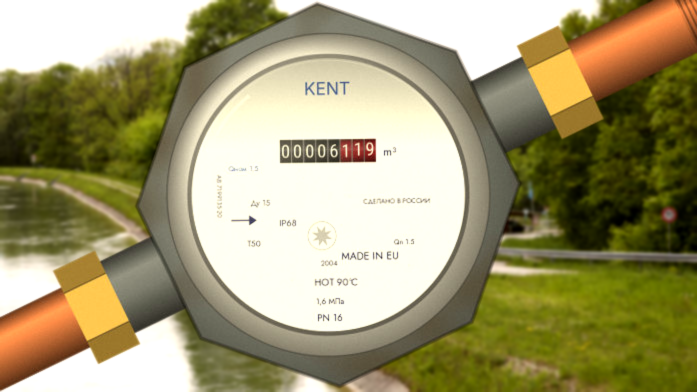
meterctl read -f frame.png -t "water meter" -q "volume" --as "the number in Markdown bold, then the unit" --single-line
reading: **6.119** m³
